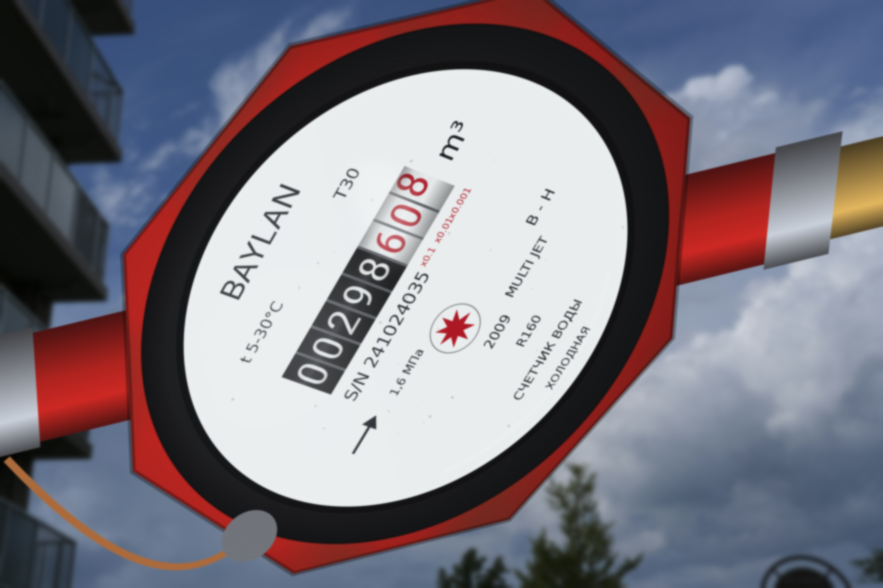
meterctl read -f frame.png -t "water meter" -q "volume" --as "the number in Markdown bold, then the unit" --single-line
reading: **298.608** m³
